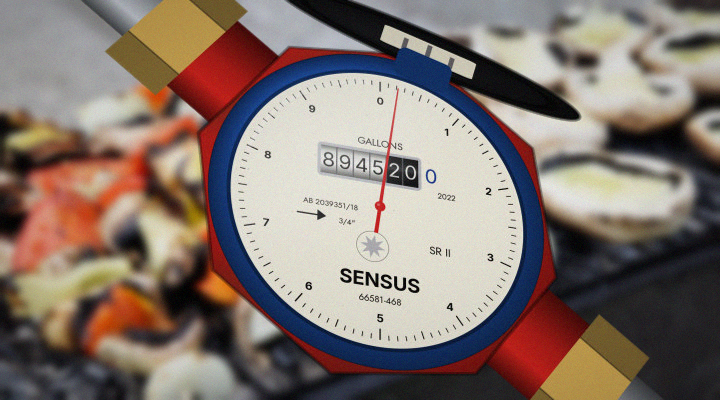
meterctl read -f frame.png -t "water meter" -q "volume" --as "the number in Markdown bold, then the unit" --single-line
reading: **8945200.2** gal
